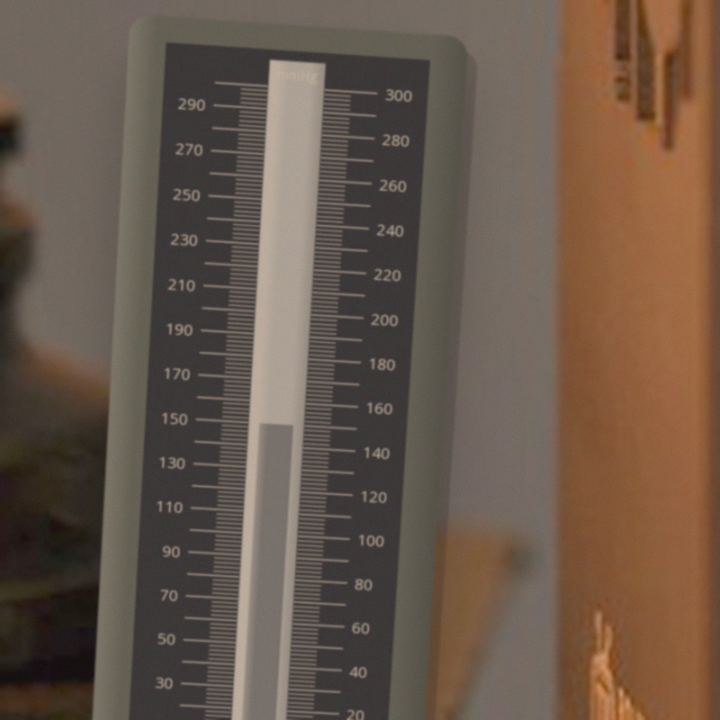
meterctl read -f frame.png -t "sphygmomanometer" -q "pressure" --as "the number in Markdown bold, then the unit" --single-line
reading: **150** mmHg
